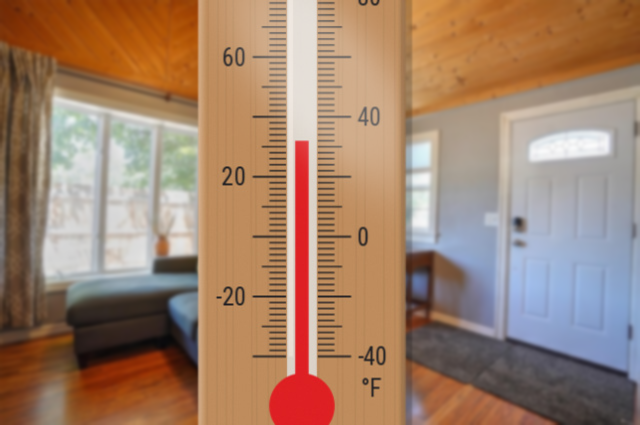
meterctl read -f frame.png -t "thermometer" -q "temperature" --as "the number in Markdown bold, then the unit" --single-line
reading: **32** °F
